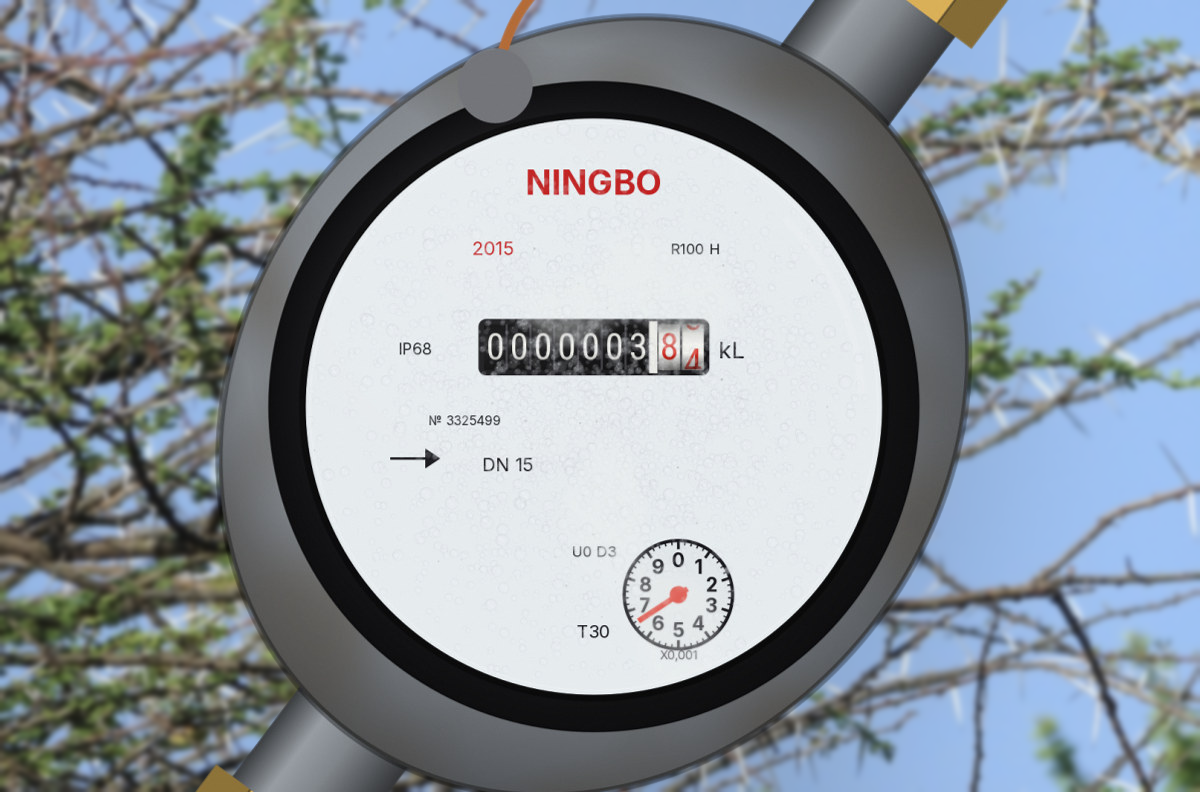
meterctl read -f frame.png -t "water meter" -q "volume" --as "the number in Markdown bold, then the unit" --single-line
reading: **3.836** kL
